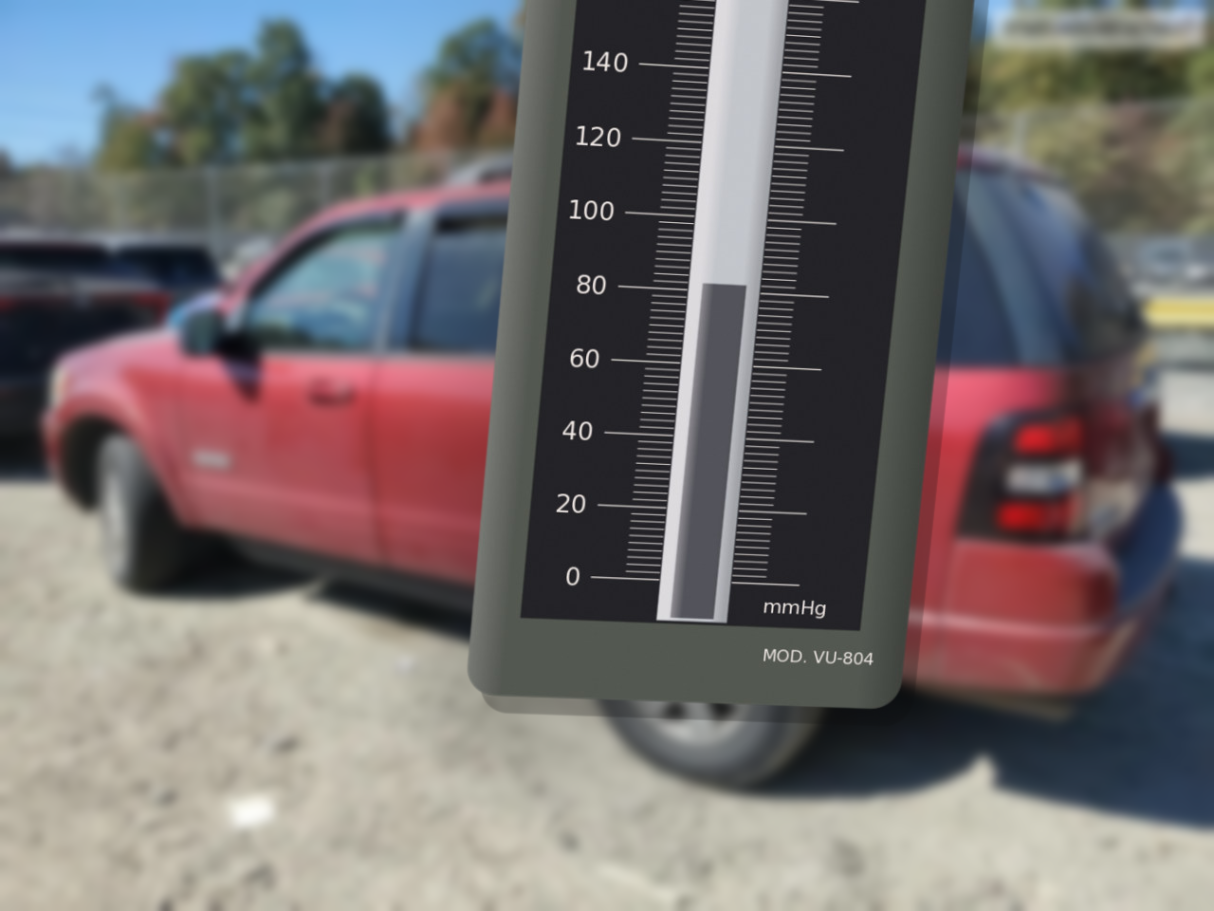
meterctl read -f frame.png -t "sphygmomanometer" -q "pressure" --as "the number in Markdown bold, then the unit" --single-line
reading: **82** mmHg
